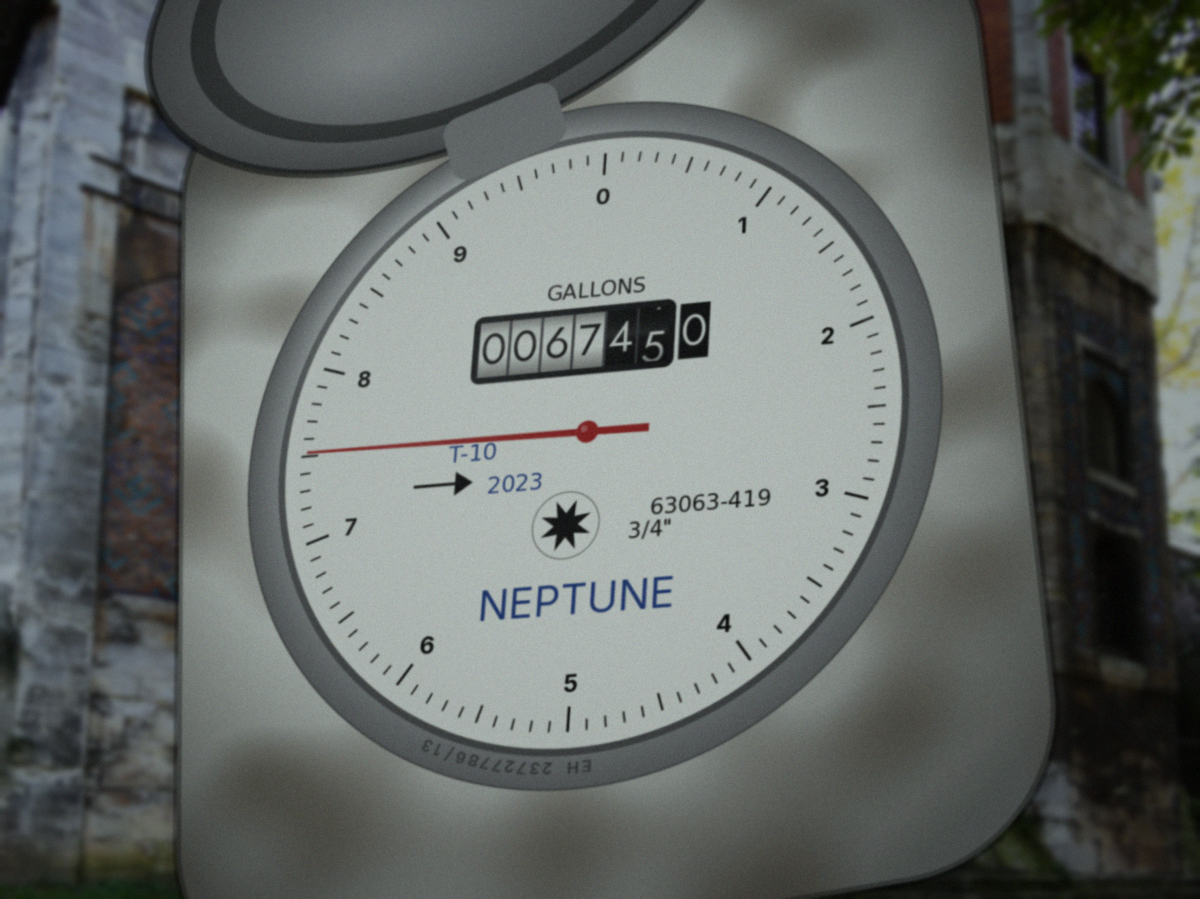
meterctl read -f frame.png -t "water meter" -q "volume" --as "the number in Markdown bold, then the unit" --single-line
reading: **67447.5** gal
